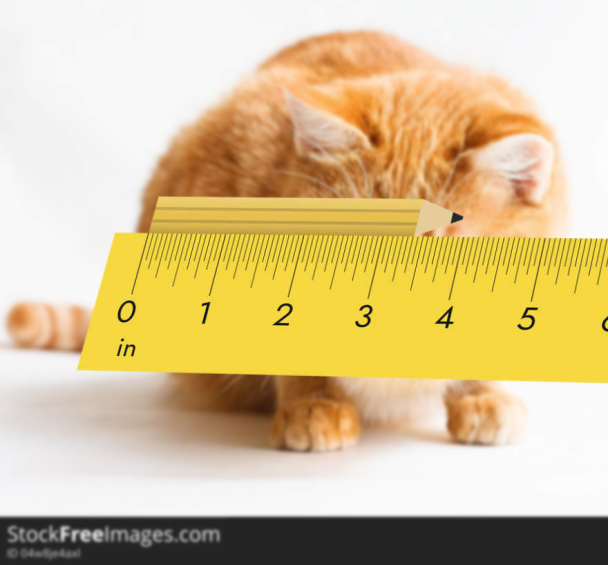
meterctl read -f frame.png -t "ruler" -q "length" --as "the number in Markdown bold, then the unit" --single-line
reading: **3.9375** in
